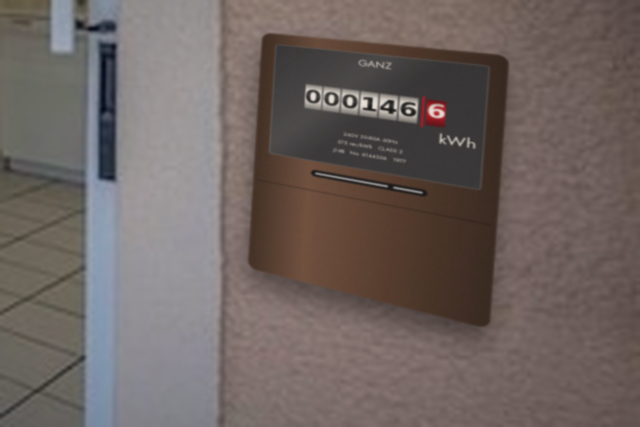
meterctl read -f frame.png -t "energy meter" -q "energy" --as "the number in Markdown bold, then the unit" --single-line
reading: **146.6** kWh
